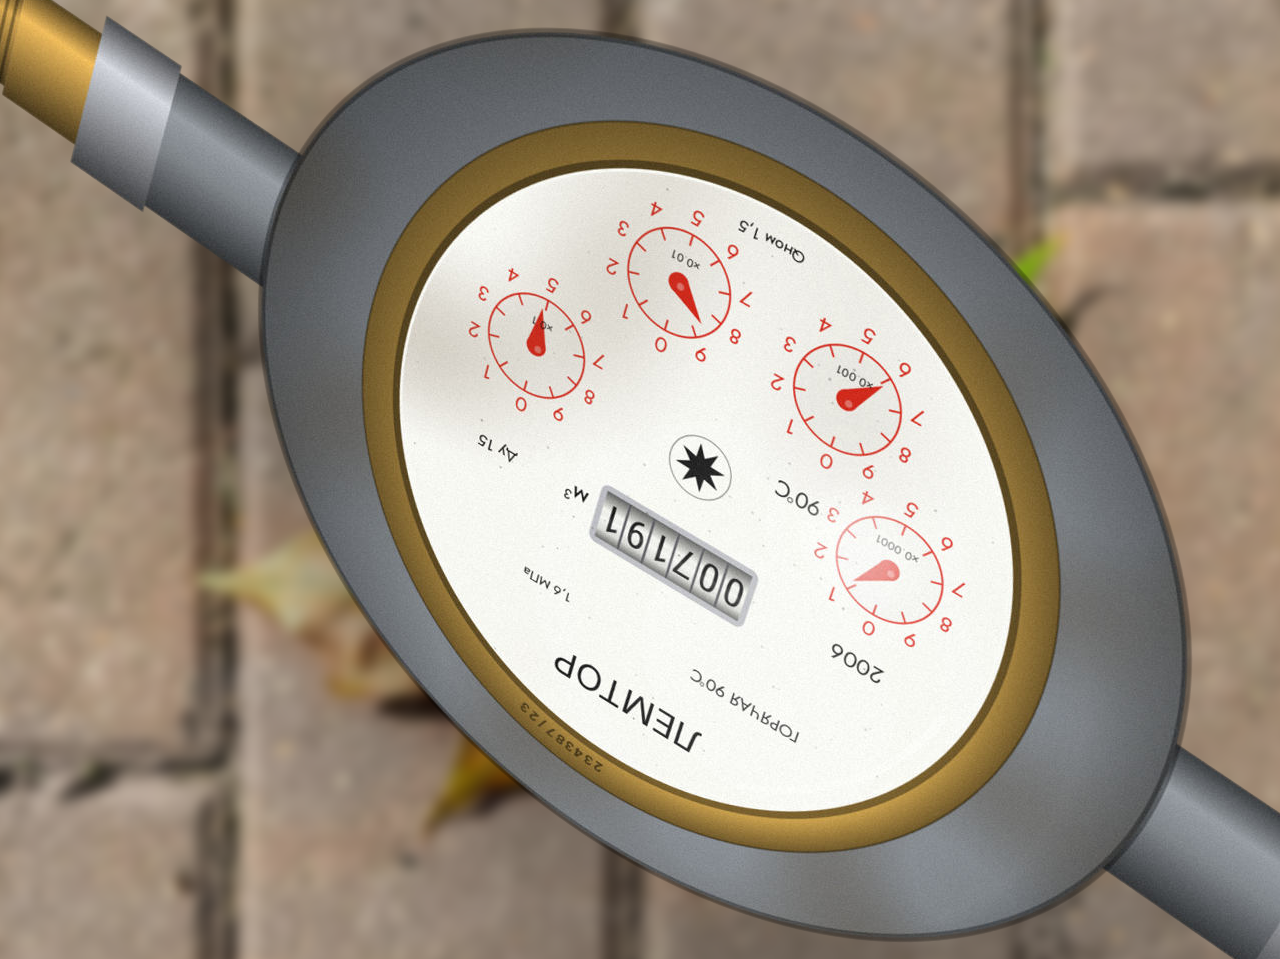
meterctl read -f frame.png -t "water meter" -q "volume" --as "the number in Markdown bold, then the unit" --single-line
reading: **7191.4861** m³
